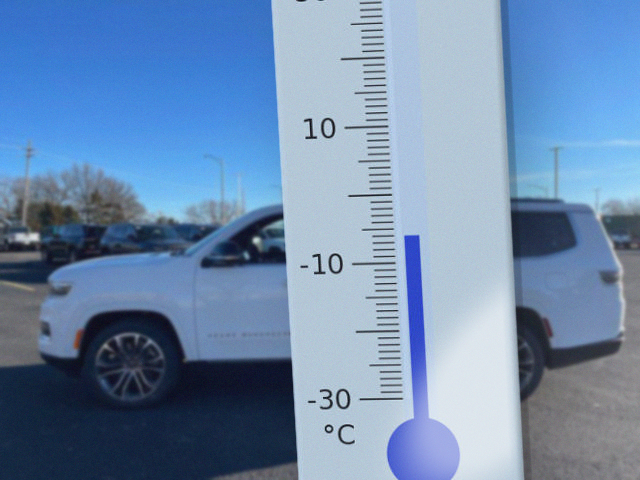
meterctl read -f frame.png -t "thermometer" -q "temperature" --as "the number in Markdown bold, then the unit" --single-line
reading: **-6** °C
